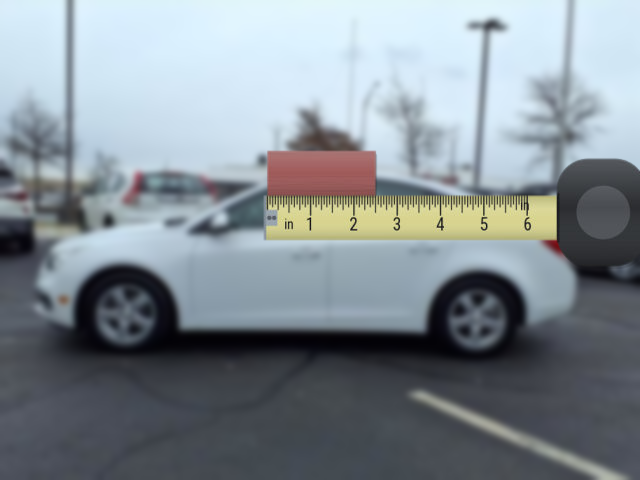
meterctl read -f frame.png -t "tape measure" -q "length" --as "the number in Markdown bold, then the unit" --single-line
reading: **2.5** in
